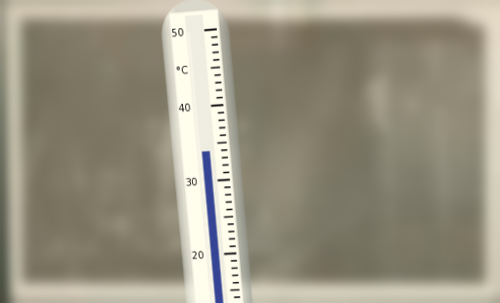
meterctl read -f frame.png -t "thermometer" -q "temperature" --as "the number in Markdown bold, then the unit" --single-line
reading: **34** °C
